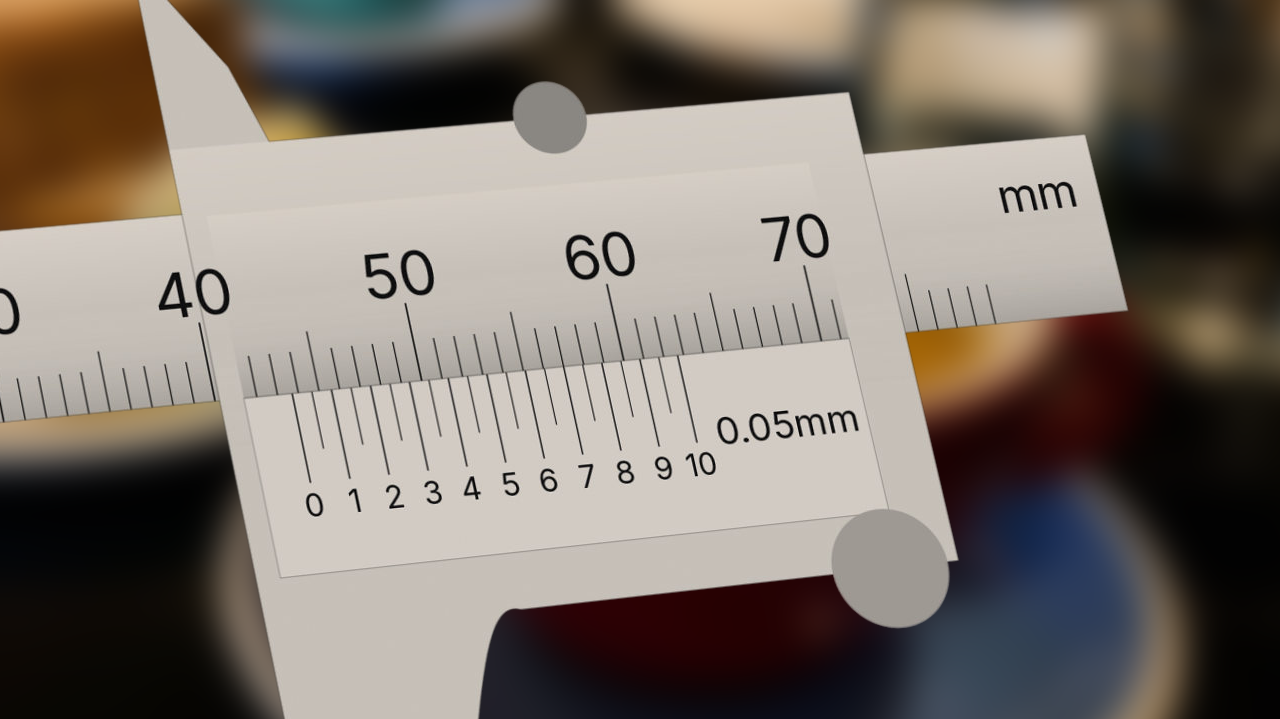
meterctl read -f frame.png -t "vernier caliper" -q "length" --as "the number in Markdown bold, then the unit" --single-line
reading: **43.7** mm
